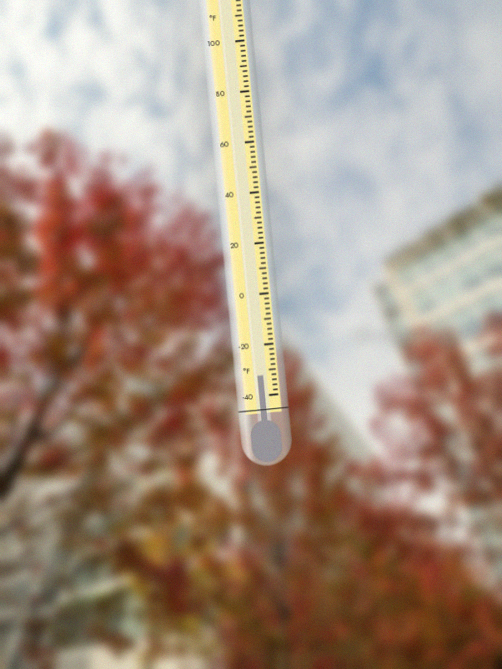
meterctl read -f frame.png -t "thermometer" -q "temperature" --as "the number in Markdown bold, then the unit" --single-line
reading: **-32** °F
